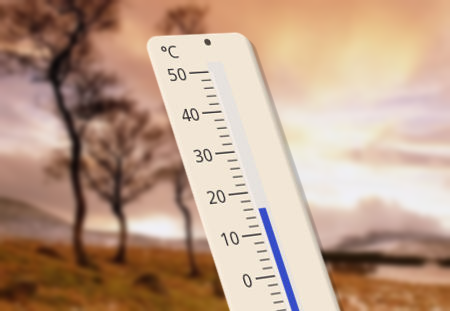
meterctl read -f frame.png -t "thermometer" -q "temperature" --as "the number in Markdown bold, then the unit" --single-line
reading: **16** °C
